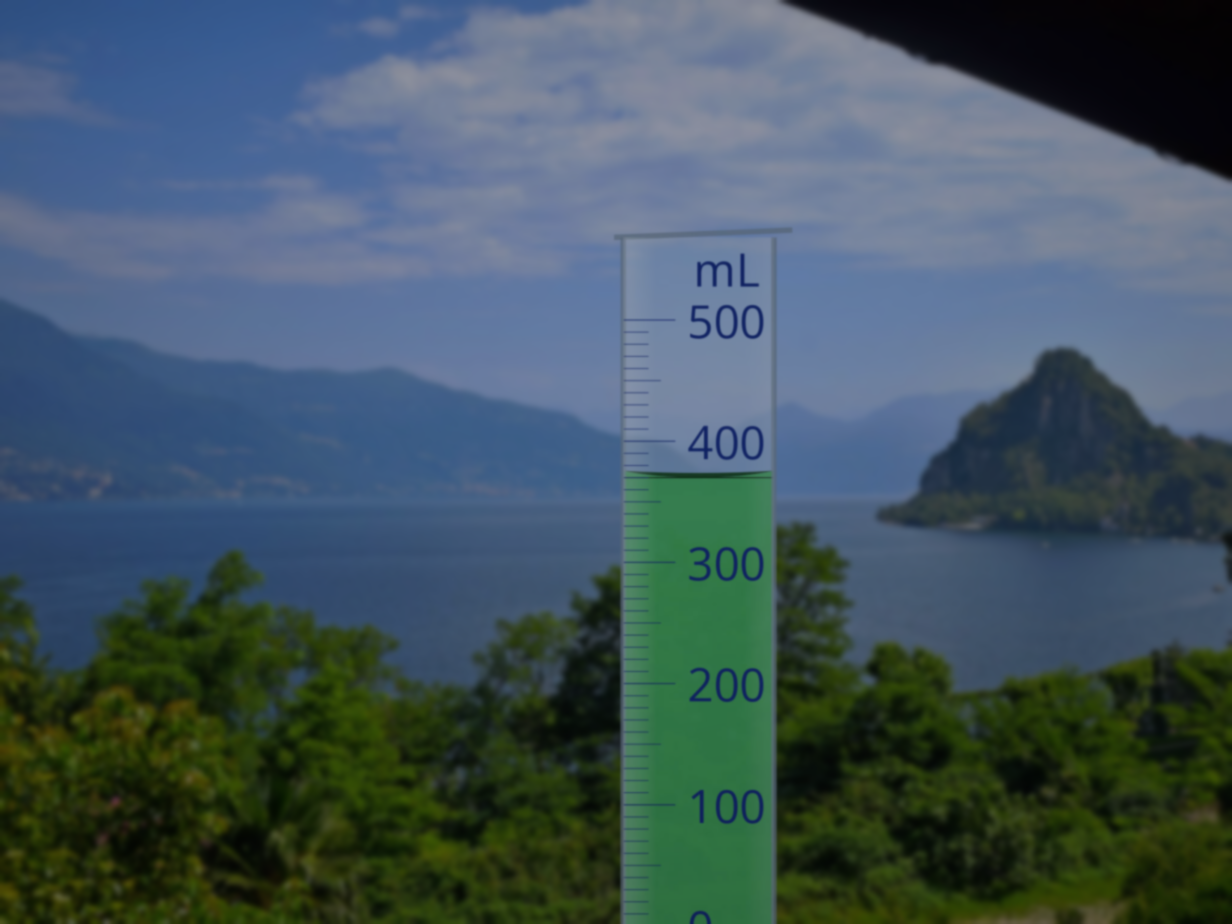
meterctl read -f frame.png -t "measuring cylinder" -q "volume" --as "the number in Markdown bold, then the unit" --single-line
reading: **370** mL
